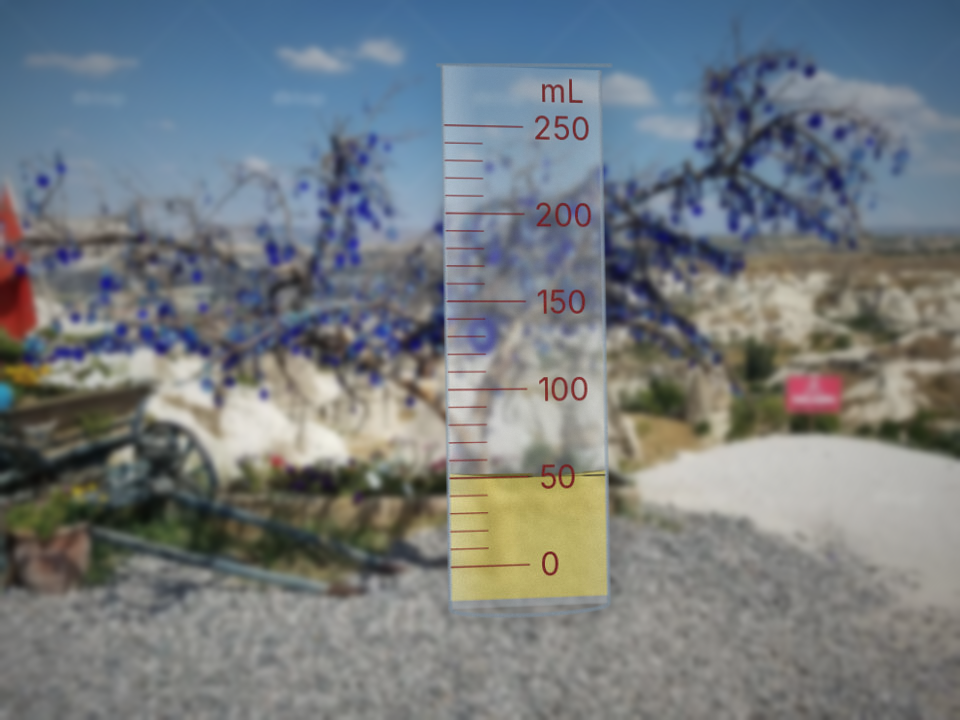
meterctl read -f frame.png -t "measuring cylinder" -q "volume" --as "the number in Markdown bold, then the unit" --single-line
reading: **50** mL
